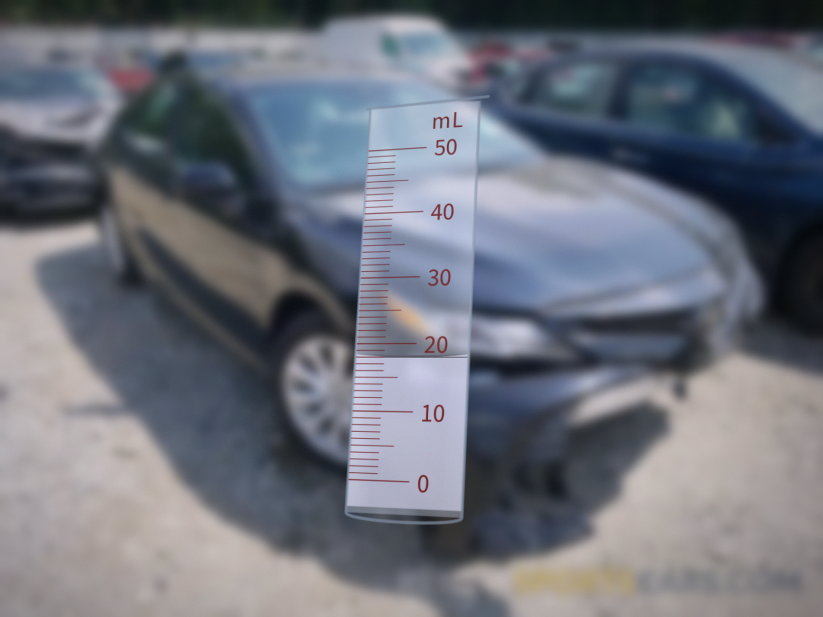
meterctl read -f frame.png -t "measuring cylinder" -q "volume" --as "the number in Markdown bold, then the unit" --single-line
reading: **18** mL
